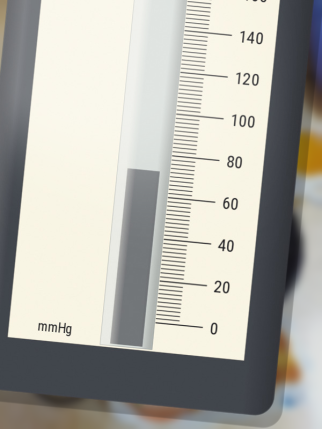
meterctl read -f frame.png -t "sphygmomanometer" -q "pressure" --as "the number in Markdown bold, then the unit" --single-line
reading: **72** mmHg
